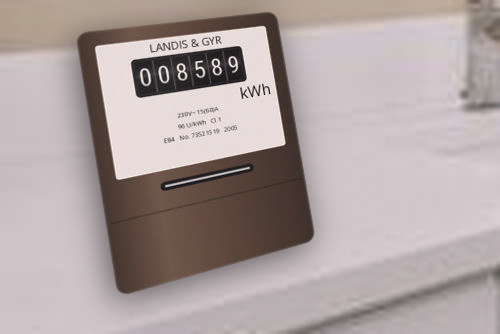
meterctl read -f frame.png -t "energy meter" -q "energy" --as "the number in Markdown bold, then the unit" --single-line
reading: **8589** kWh
